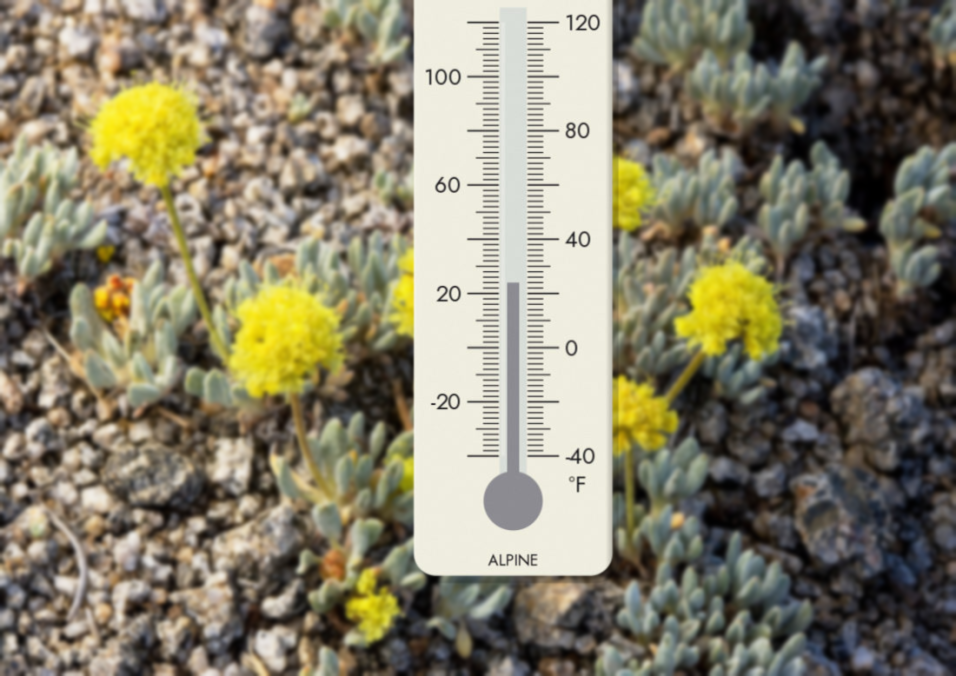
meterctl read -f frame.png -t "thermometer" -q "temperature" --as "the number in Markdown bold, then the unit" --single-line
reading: **24** °F
